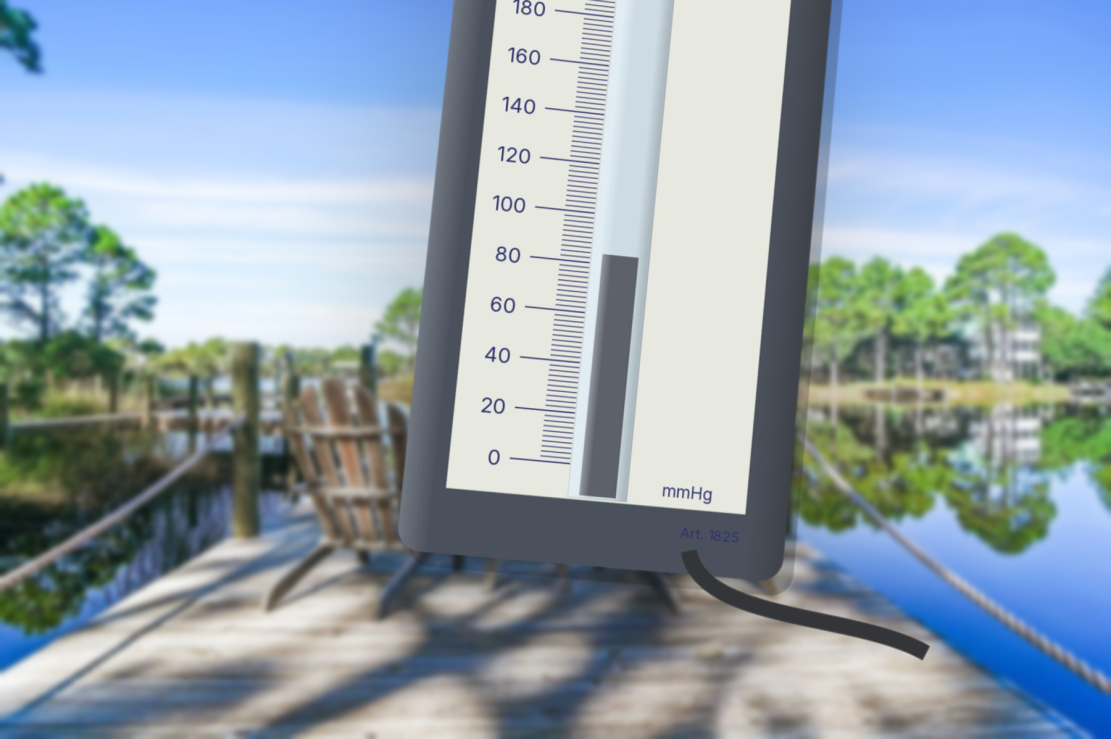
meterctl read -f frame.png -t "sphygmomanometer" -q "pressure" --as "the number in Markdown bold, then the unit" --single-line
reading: **84** mmHg
